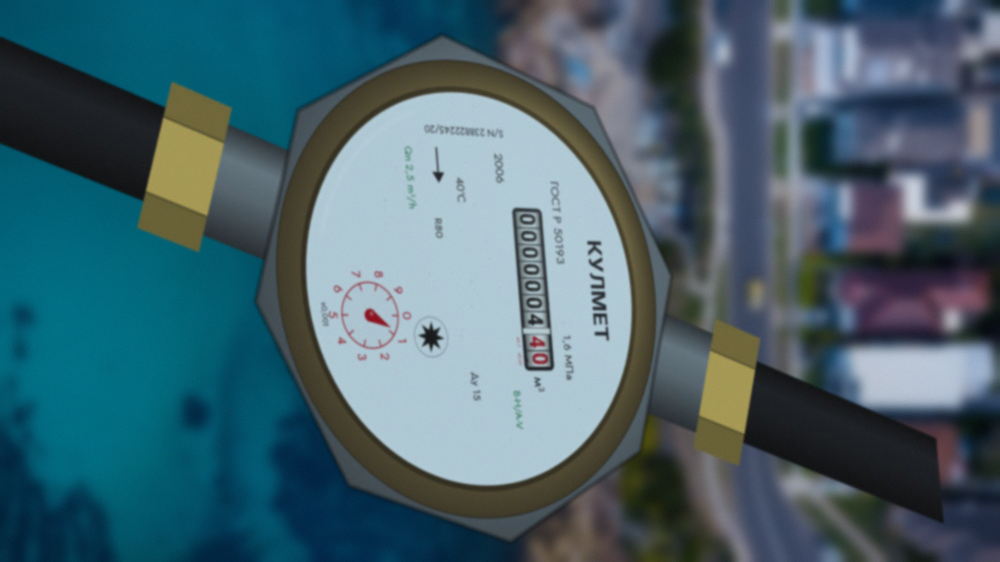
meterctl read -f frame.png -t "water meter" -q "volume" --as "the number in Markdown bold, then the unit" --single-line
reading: **4.400** m³
